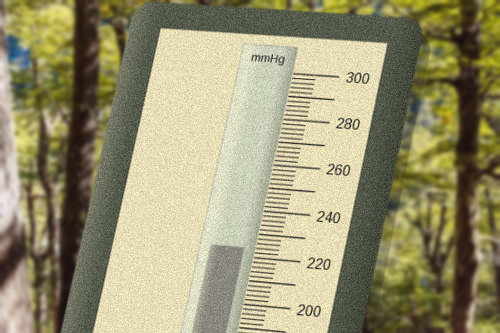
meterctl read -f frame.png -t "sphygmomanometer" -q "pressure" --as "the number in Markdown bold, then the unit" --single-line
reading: **224** mmHg
